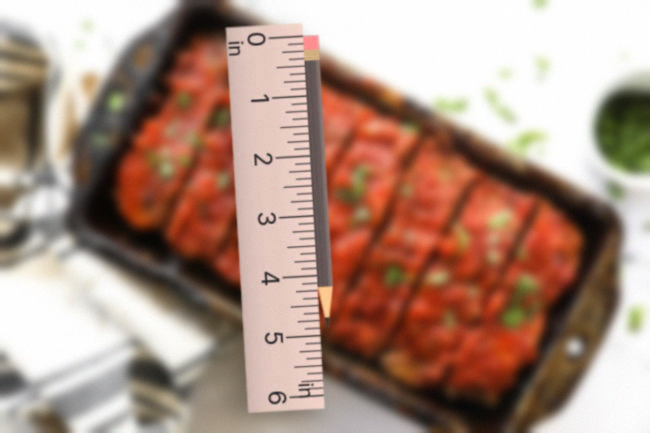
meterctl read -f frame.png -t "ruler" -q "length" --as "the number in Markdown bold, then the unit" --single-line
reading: **4.875** in
